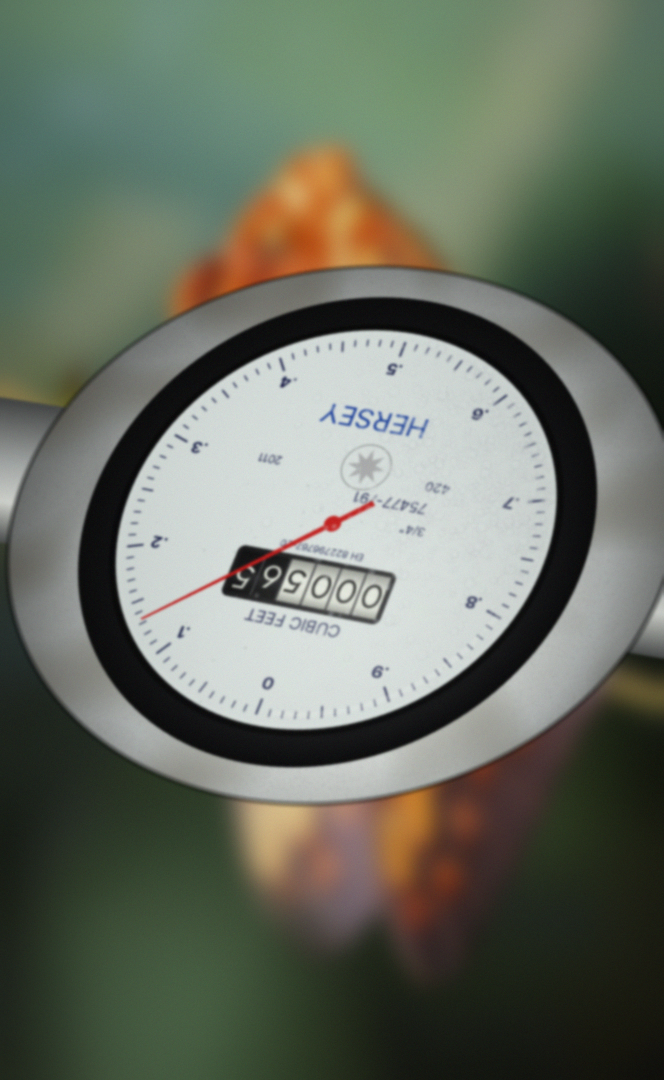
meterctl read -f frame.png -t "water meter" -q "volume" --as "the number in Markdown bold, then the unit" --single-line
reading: **565.13** ft³
